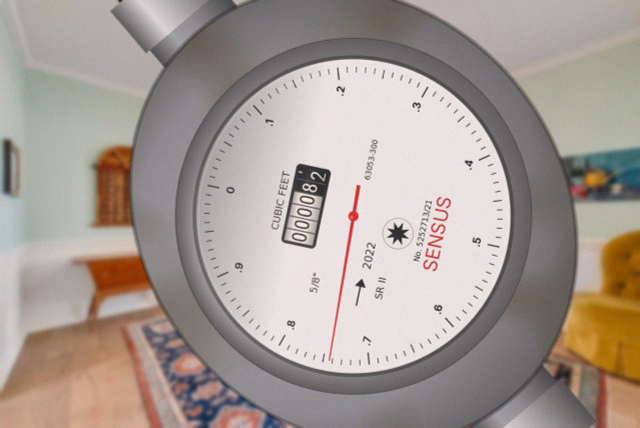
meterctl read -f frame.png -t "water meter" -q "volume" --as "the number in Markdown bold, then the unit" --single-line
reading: **81.74** ft³
